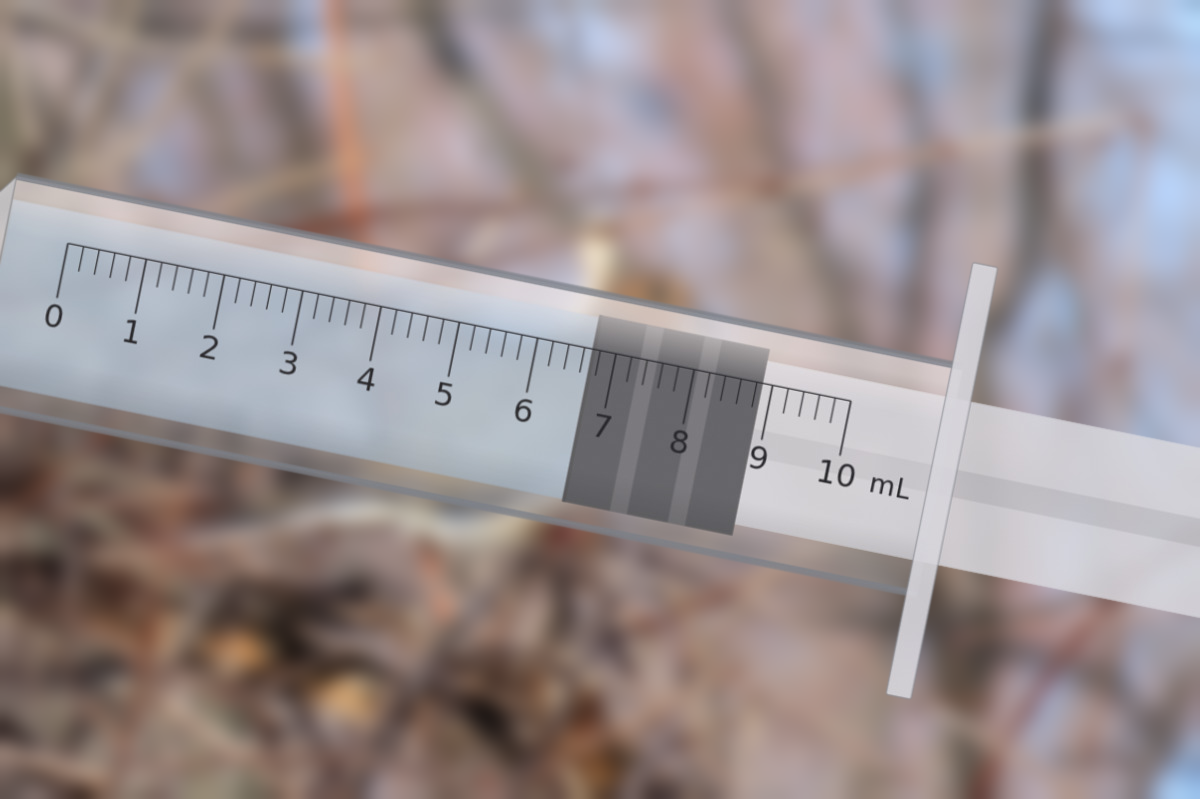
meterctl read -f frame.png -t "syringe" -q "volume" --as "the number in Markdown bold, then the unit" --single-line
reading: **6.7** mL
